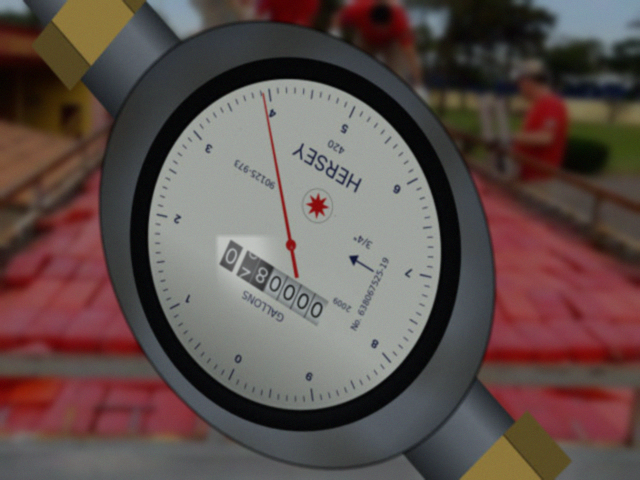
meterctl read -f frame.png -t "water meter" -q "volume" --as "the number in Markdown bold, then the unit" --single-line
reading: **823.9** gal
